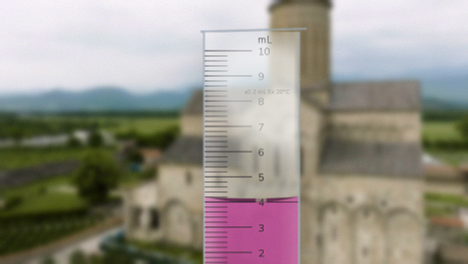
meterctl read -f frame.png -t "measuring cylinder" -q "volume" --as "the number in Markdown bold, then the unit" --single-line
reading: **4** mL
